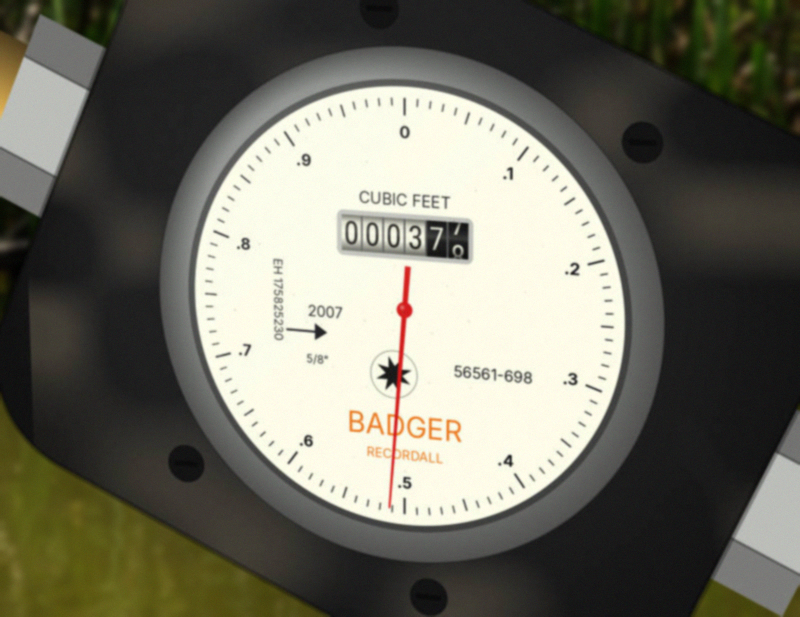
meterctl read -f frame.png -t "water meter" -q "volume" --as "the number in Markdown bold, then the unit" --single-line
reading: **377.51** ft³
